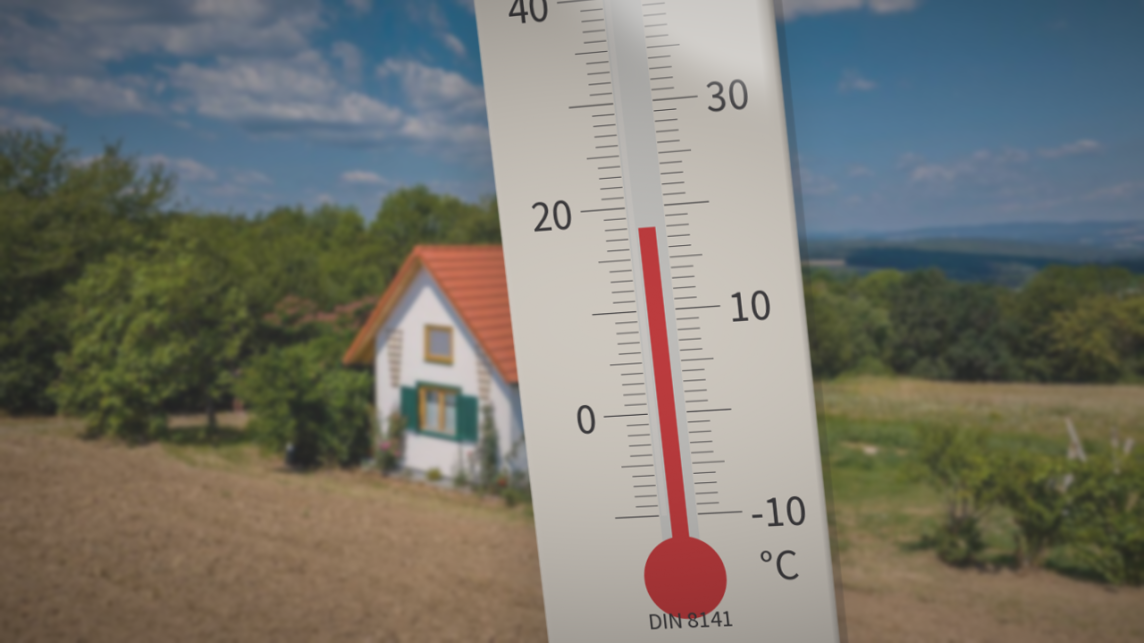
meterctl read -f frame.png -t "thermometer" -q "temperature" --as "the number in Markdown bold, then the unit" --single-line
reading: **18** °C
